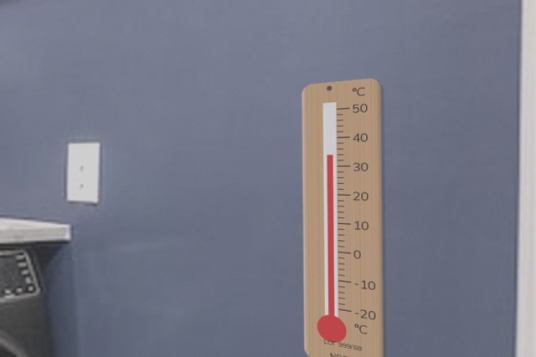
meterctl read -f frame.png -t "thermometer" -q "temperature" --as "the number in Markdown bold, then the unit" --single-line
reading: **34** °C
